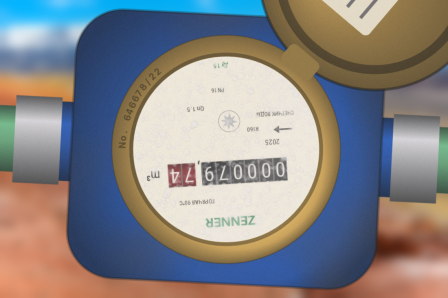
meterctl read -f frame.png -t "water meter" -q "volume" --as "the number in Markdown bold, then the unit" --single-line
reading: **79.74** m³
